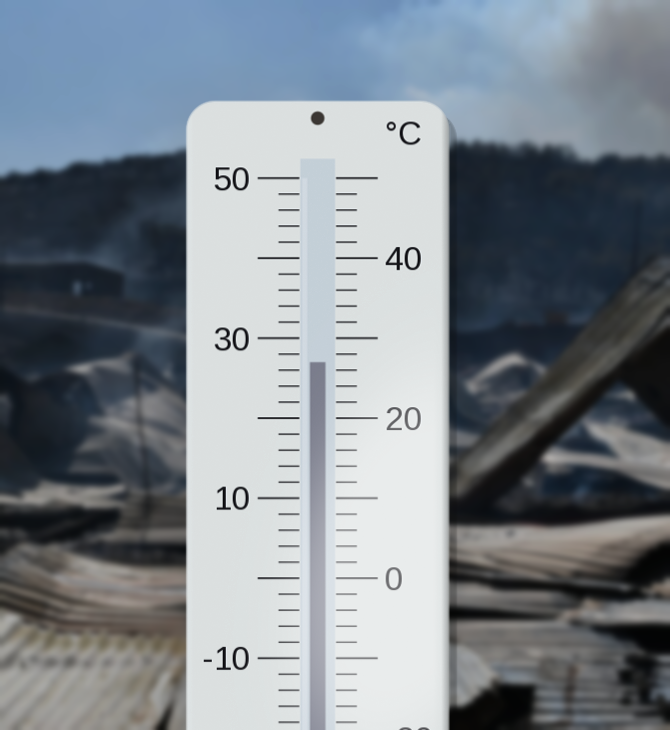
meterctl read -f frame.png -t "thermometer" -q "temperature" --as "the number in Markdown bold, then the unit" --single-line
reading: **27** °C
